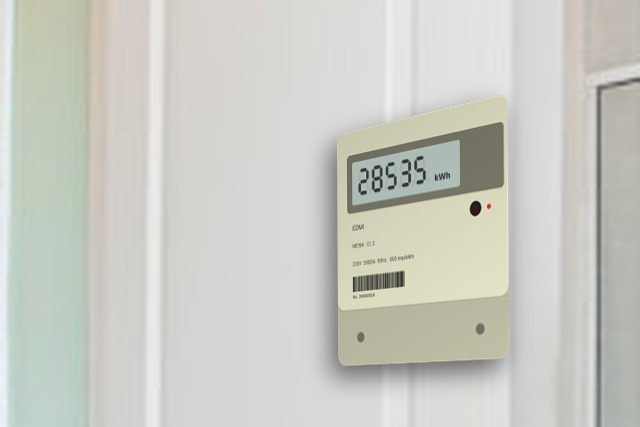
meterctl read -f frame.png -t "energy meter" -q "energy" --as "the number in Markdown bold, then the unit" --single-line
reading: **28535** kWh
